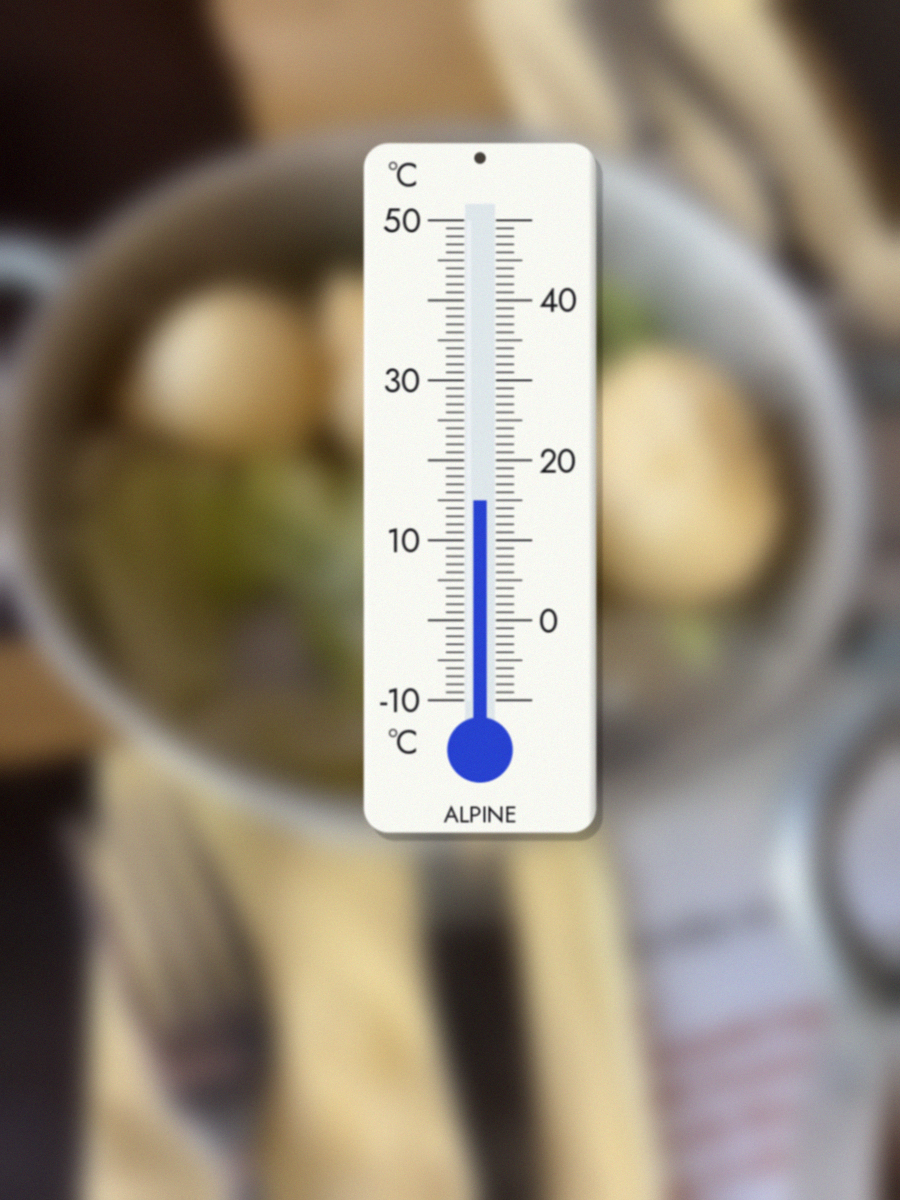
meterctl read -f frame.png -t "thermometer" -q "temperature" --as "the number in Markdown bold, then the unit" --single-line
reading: **15** °C
